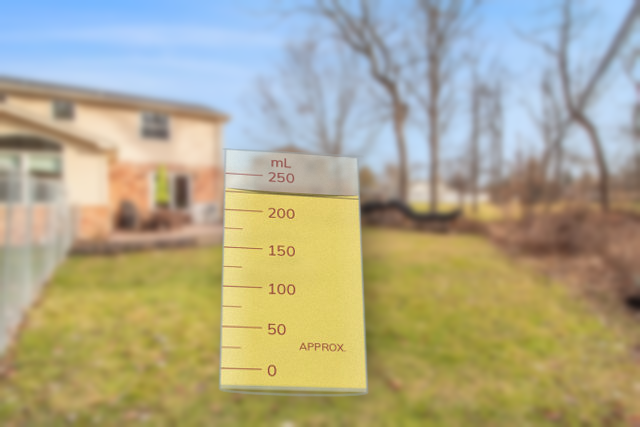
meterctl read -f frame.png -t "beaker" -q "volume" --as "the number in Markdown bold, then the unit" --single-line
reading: **225** mL
